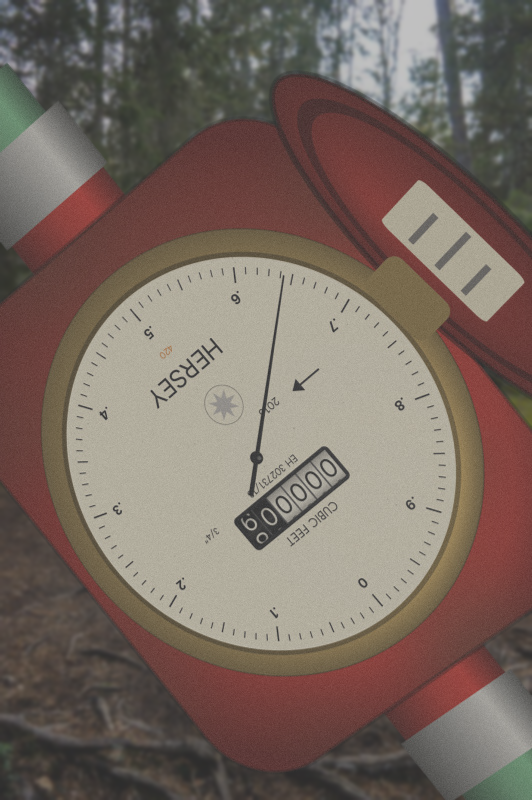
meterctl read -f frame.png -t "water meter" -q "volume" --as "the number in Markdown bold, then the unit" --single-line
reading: **8.64** ft³
